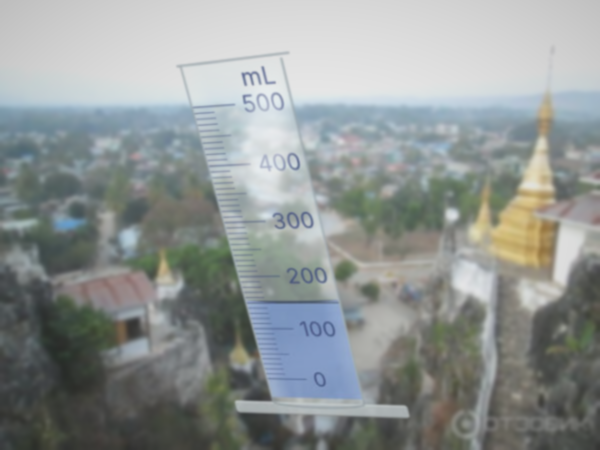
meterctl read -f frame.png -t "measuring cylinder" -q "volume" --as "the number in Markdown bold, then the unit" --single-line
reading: **150** mL
